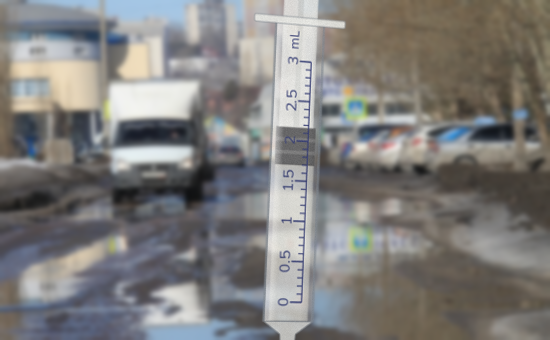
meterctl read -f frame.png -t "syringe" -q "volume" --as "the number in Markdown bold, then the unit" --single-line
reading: **1.7** mL
